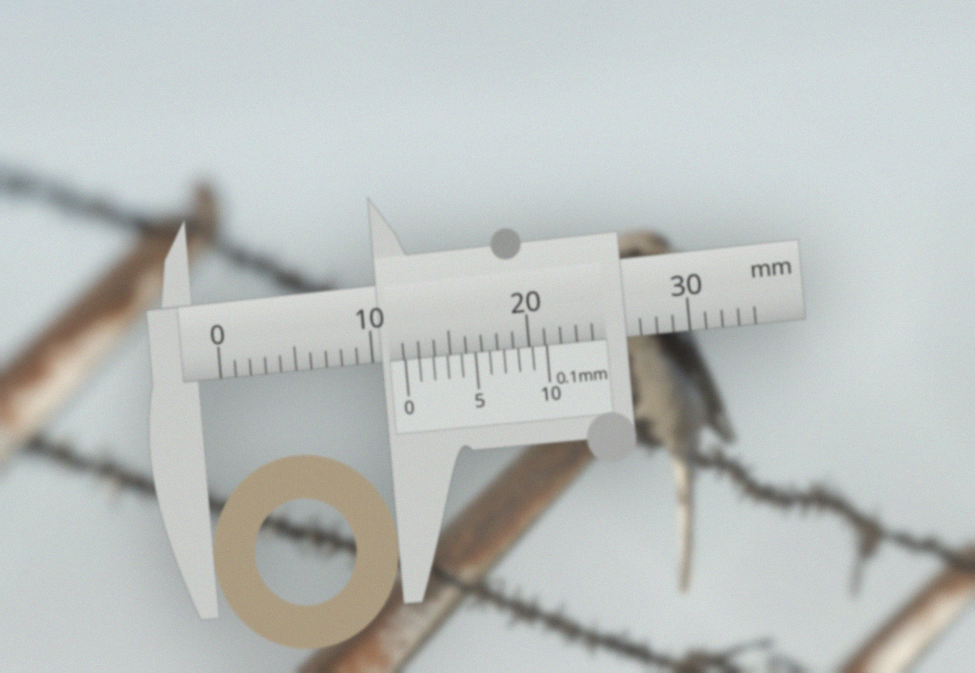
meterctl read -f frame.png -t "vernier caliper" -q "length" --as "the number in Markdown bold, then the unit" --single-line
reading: **12.1** mm
